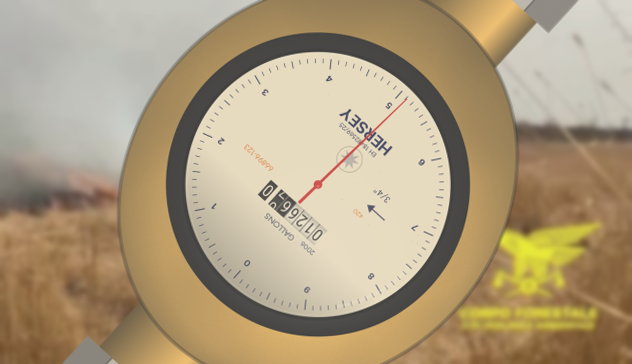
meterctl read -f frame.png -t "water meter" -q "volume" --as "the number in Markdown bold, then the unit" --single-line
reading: **126665.1** gal
